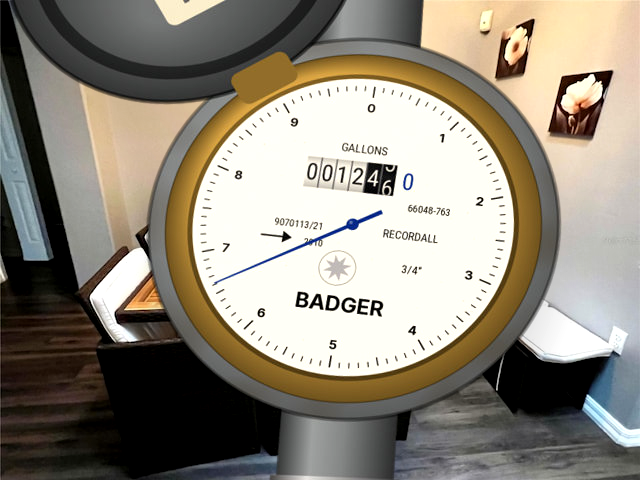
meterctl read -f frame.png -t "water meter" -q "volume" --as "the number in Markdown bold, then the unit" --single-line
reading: **12456.6** gal
